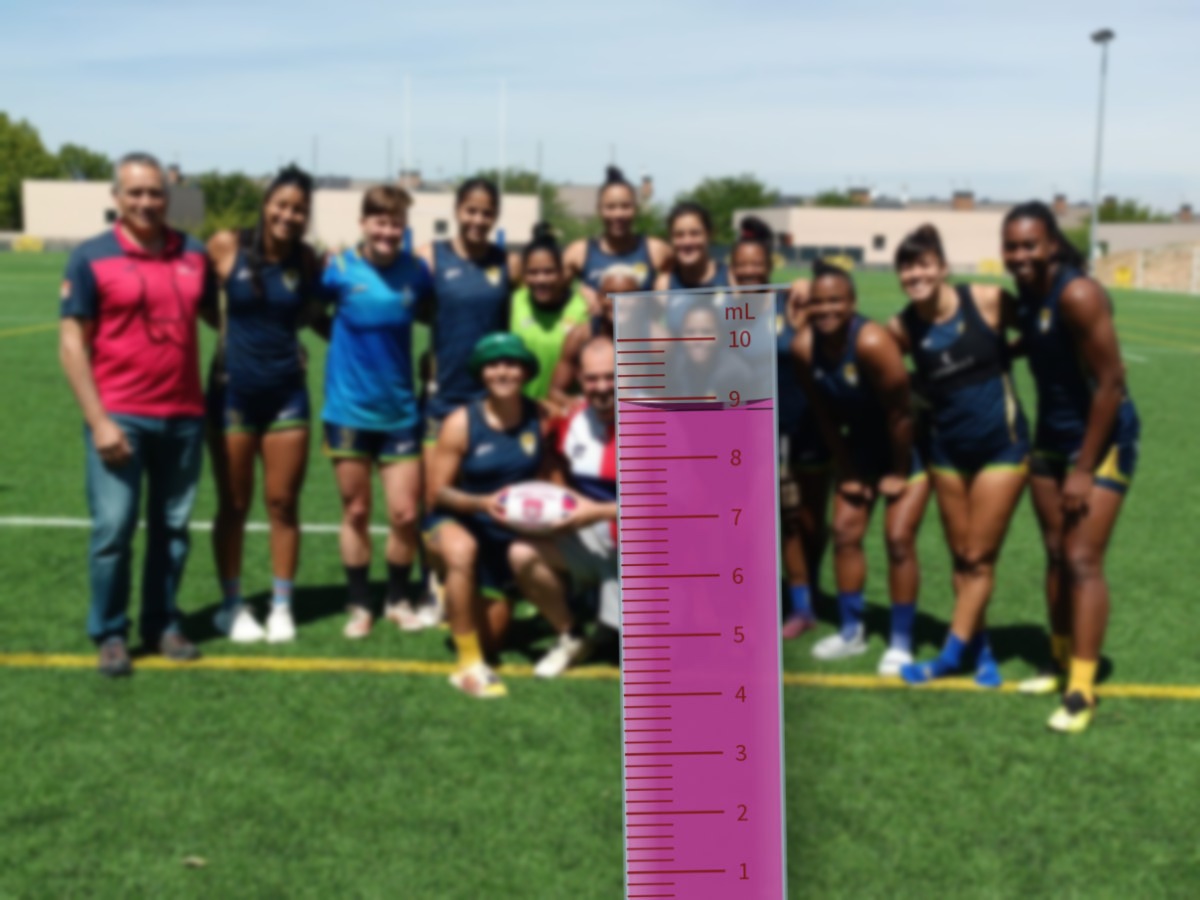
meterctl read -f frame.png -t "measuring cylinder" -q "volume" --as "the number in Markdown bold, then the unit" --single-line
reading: **8.8** mL
